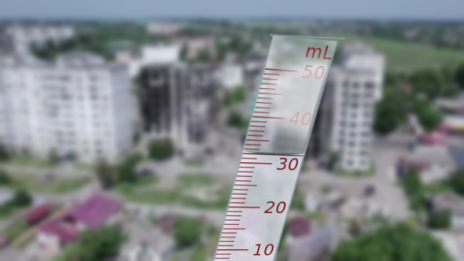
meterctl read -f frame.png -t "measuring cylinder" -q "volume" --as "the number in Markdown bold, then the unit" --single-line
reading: **32** mL
